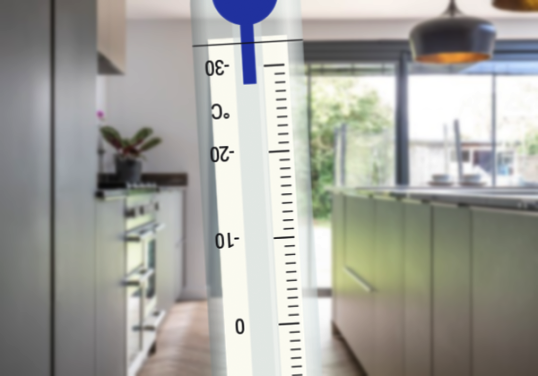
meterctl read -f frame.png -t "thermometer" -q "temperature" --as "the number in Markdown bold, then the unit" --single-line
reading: **-28** °C
